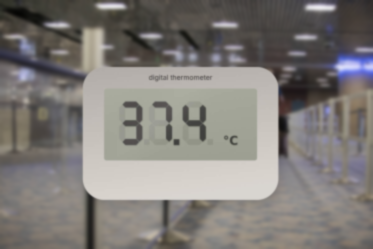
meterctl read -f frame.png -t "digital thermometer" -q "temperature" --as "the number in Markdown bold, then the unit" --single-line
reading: **37.4** °C
